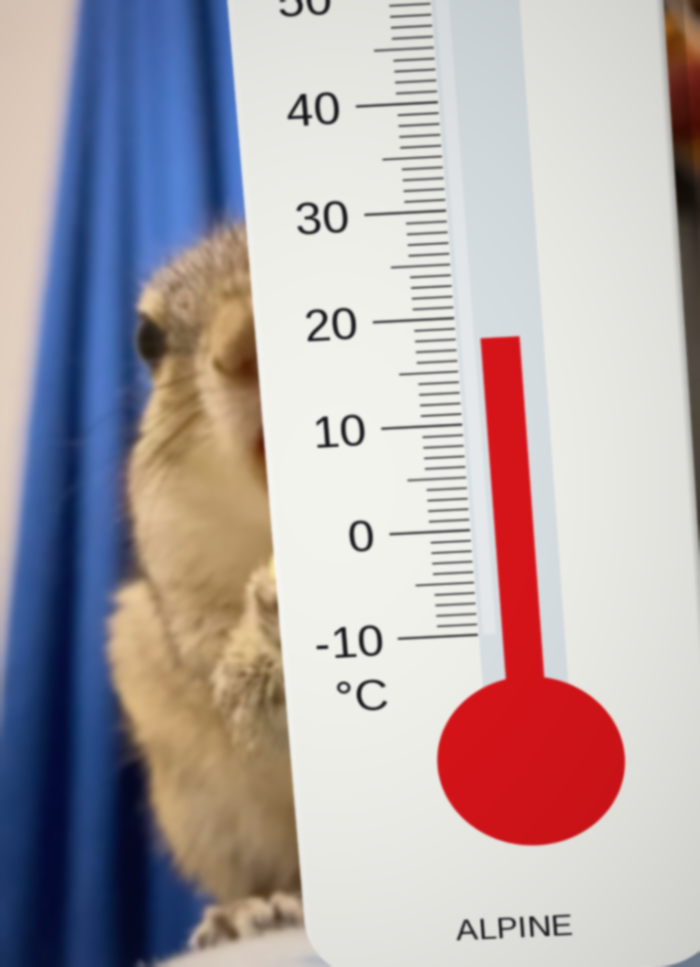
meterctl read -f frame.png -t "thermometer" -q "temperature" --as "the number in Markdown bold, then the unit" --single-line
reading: **18** °C
